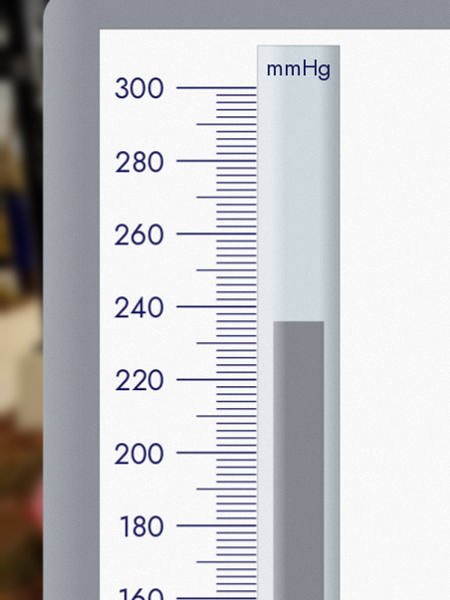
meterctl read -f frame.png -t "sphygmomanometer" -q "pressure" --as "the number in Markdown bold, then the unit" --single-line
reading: **236** mmHg
